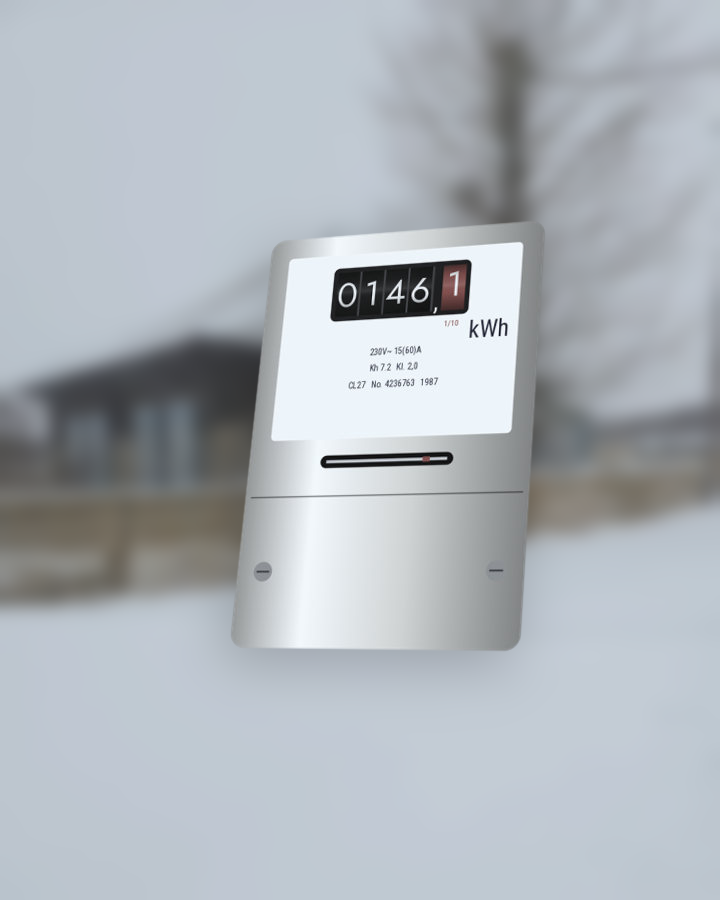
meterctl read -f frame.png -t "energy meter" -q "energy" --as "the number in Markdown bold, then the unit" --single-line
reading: **146.1** kWh
